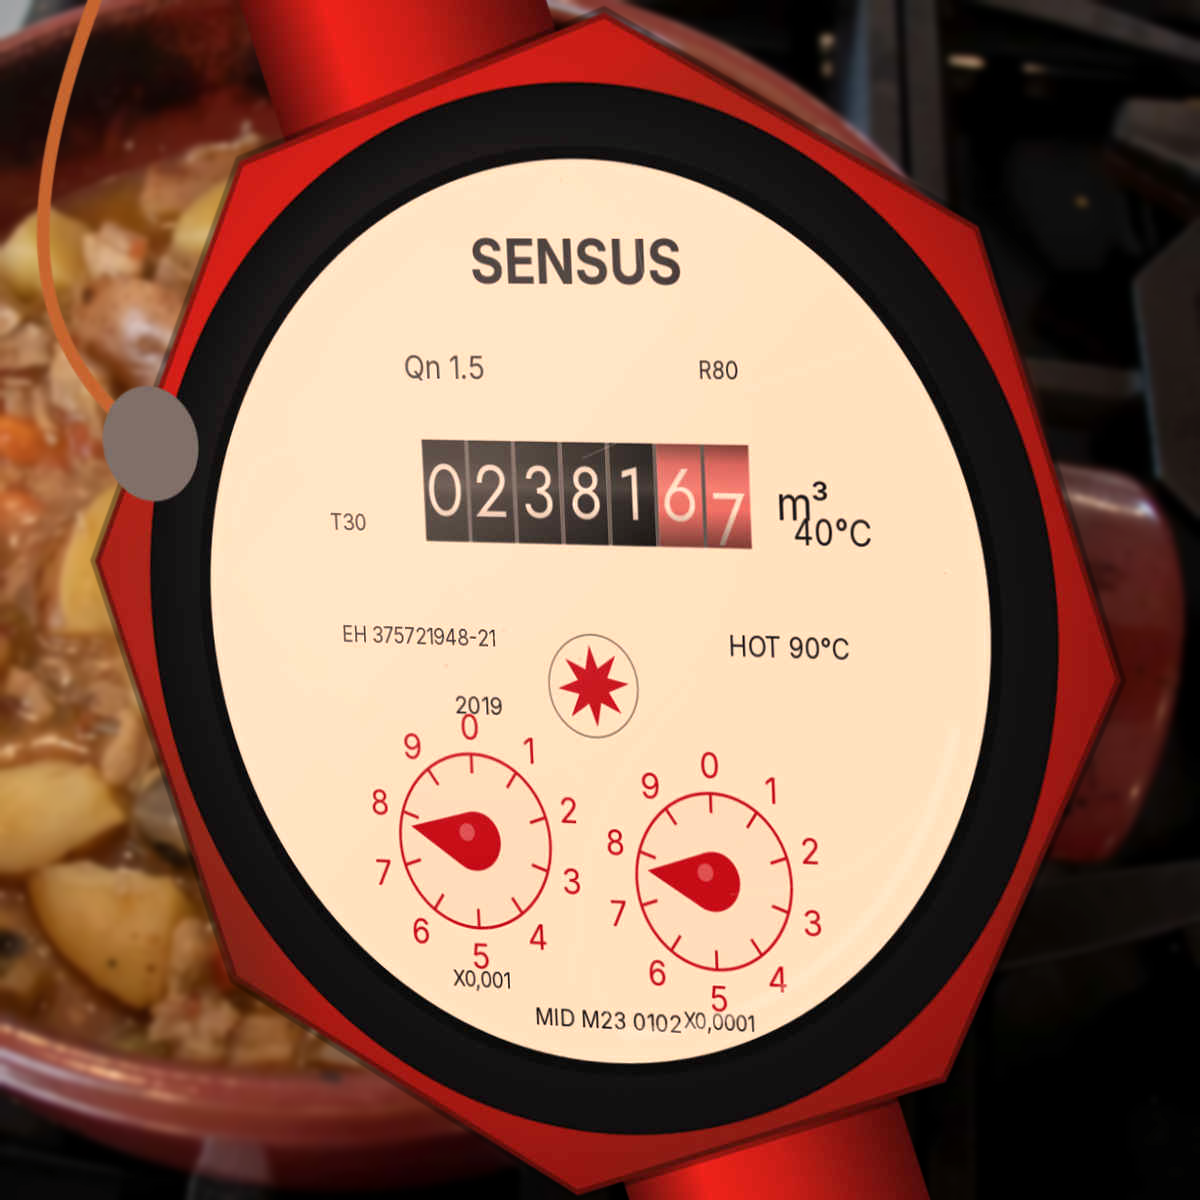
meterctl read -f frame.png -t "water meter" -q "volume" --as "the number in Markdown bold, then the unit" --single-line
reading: **2381.6677** m³
